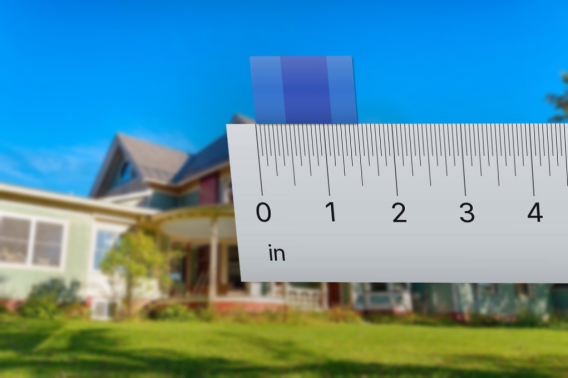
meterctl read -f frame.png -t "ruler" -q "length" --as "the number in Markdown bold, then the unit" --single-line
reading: **1.5** in
